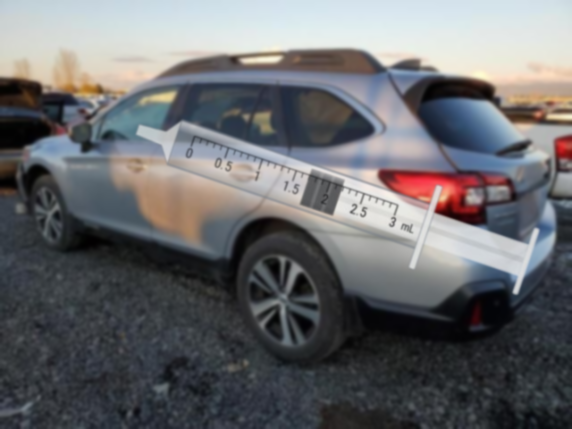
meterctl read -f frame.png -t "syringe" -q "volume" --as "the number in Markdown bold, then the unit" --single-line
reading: **1.7** mL
